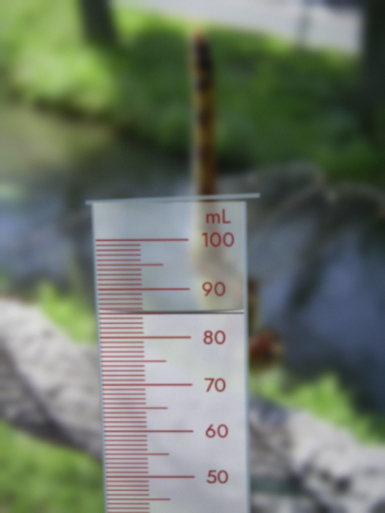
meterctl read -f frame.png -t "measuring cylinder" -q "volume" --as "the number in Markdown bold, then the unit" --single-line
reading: **85** mL
